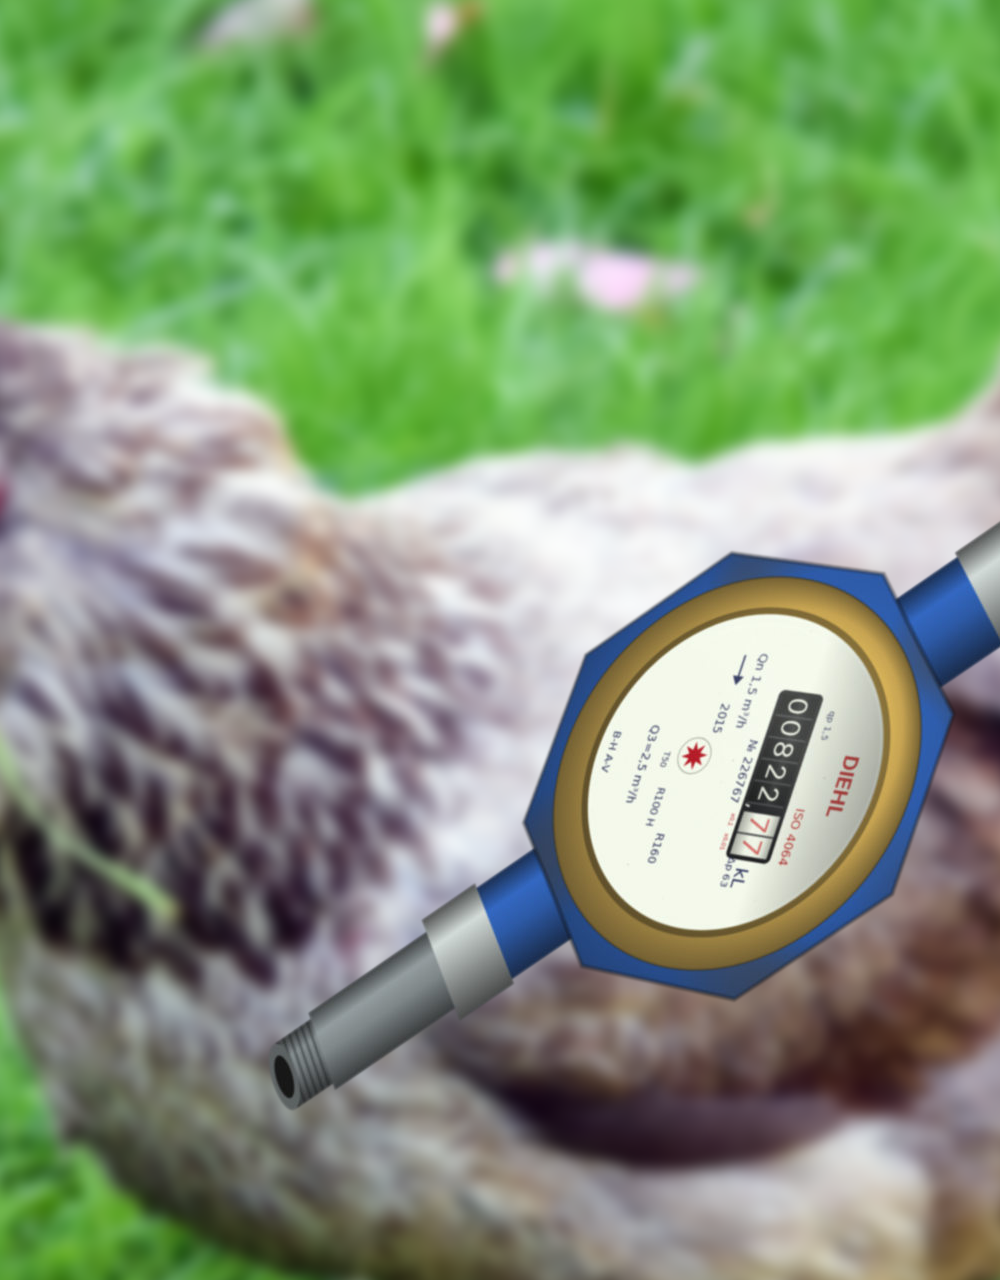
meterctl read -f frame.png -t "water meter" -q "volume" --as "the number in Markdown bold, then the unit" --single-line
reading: **822.77** kL
